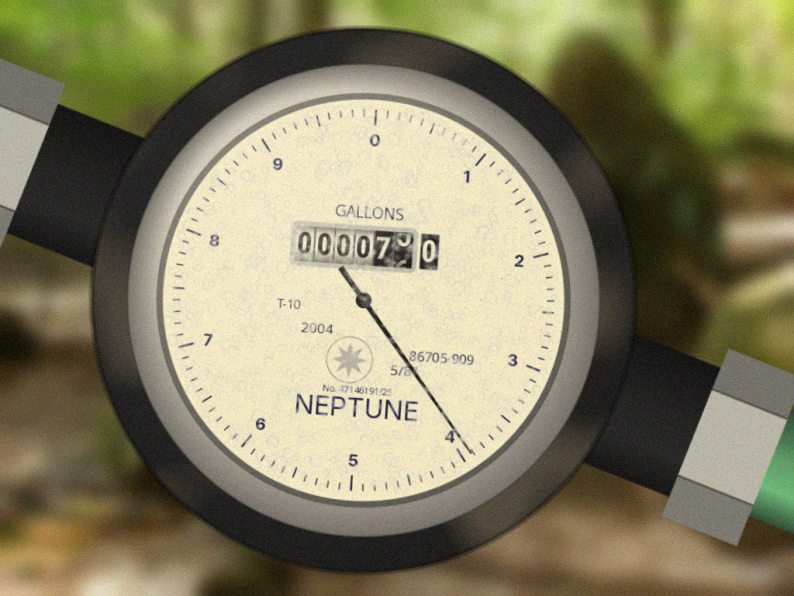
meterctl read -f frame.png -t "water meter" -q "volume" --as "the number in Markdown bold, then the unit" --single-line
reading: **753.9** gal
